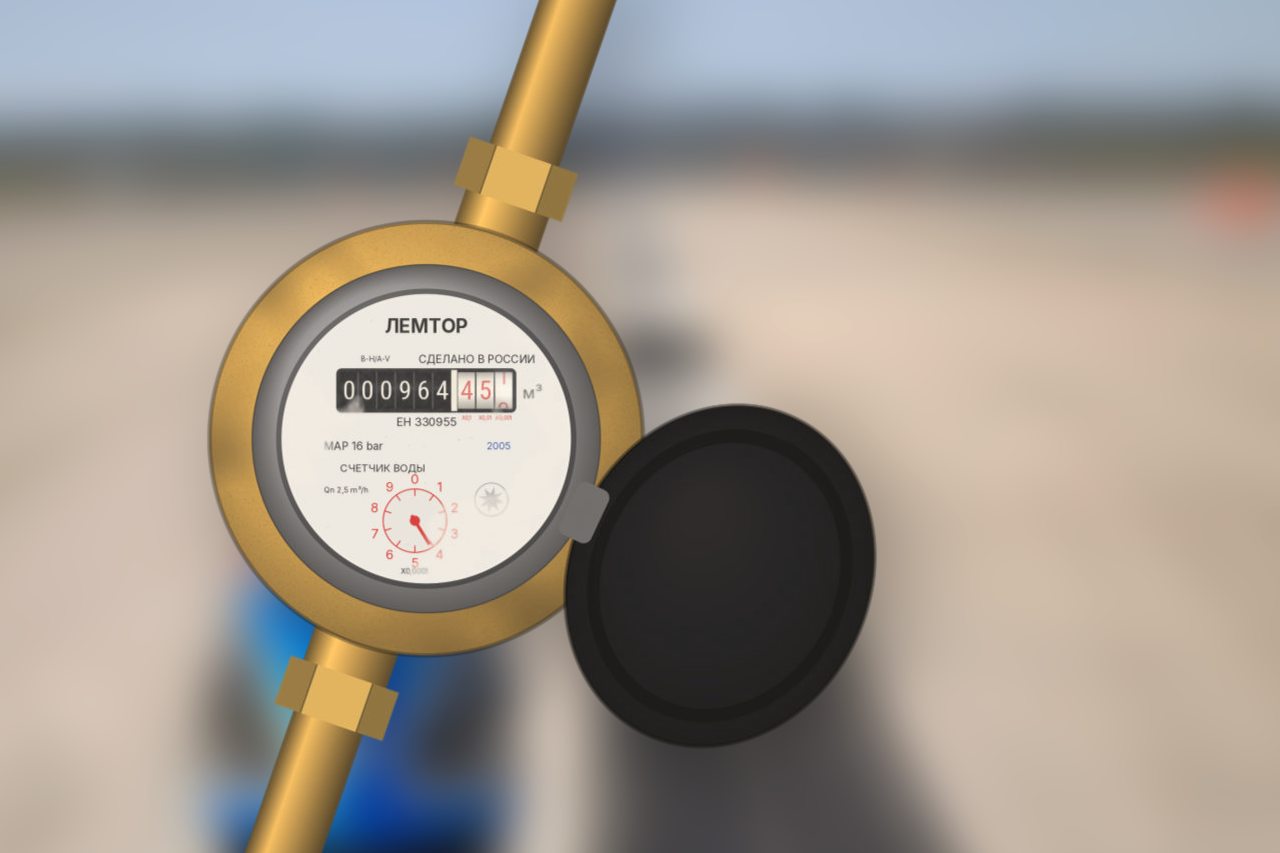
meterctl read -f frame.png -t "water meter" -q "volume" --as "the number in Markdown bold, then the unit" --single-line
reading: **964.4514** m³
